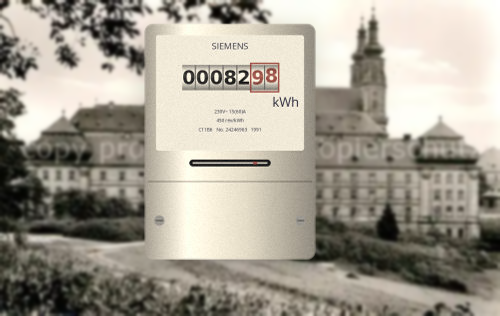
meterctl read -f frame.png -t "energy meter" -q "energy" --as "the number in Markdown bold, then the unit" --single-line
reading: **82.98** kWh
